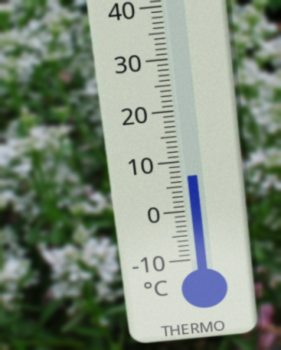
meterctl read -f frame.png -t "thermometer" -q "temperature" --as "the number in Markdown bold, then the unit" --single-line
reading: **7** °C
